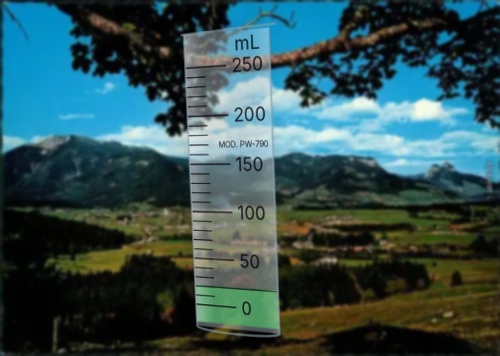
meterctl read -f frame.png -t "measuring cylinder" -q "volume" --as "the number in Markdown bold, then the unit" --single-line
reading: **20** mL
